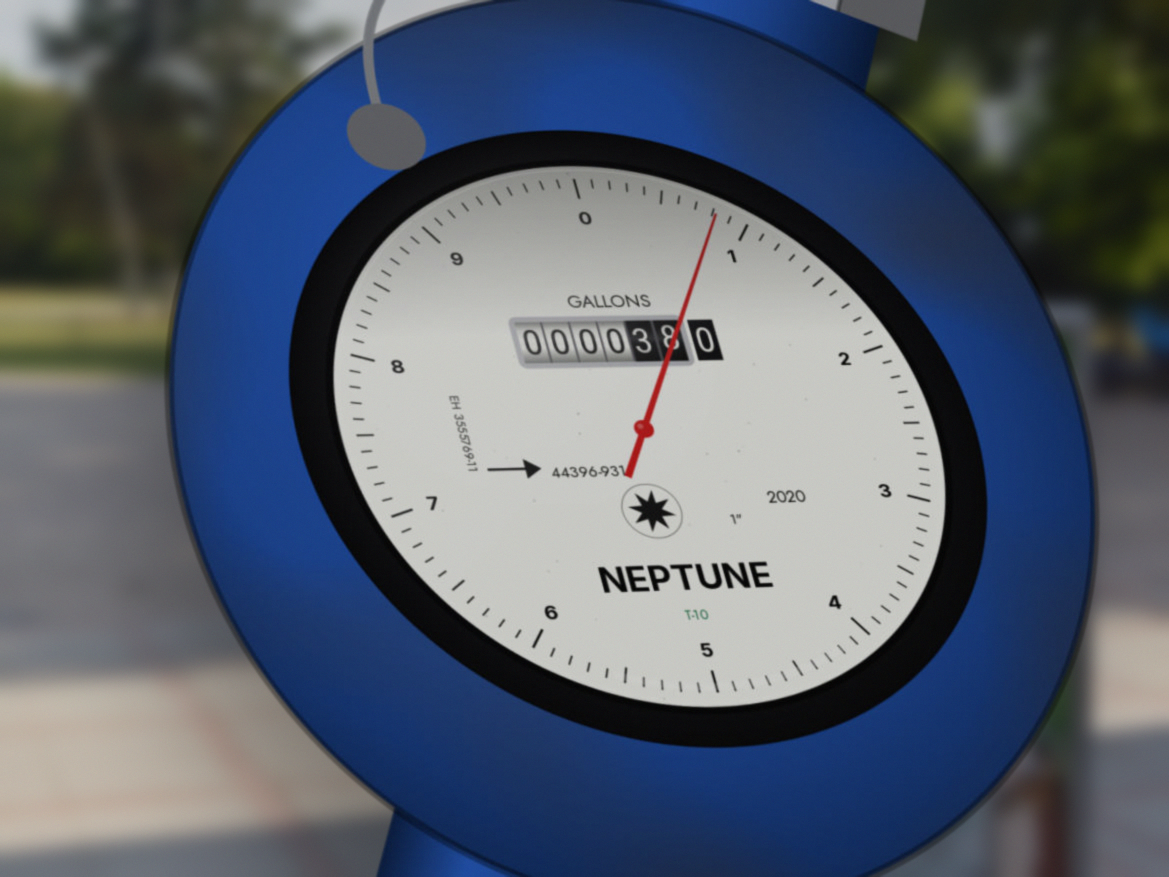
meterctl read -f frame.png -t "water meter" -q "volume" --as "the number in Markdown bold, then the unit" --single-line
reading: **380.8** gal
